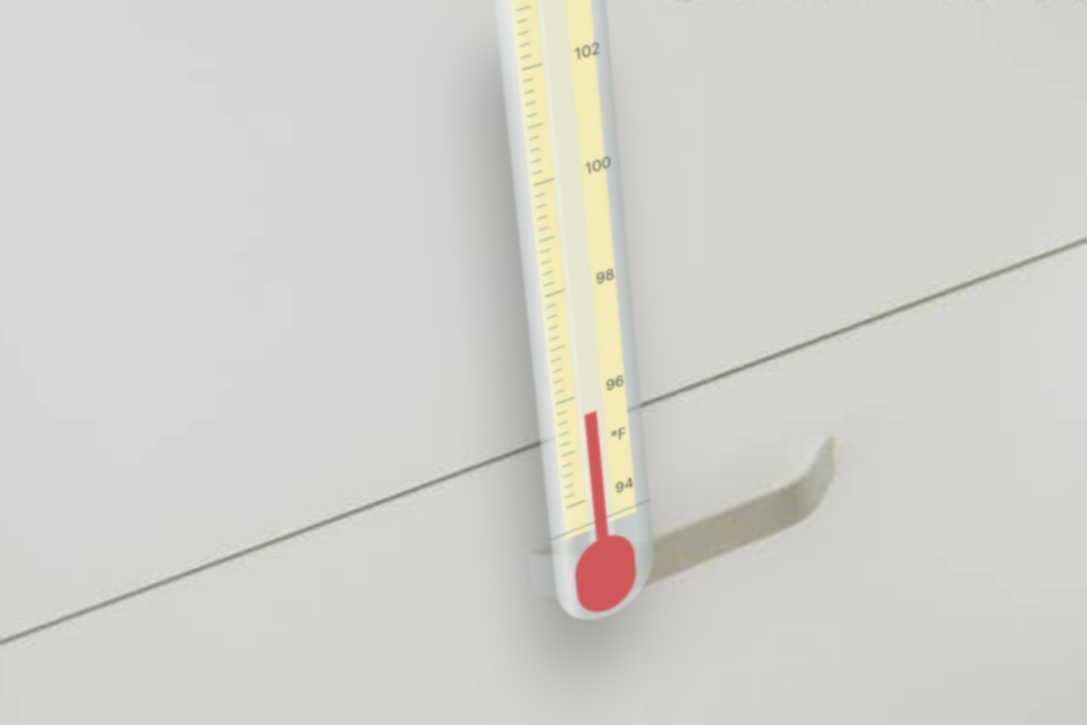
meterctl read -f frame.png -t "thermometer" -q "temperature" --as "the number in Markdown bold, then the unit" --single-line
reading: **95.6** °F
